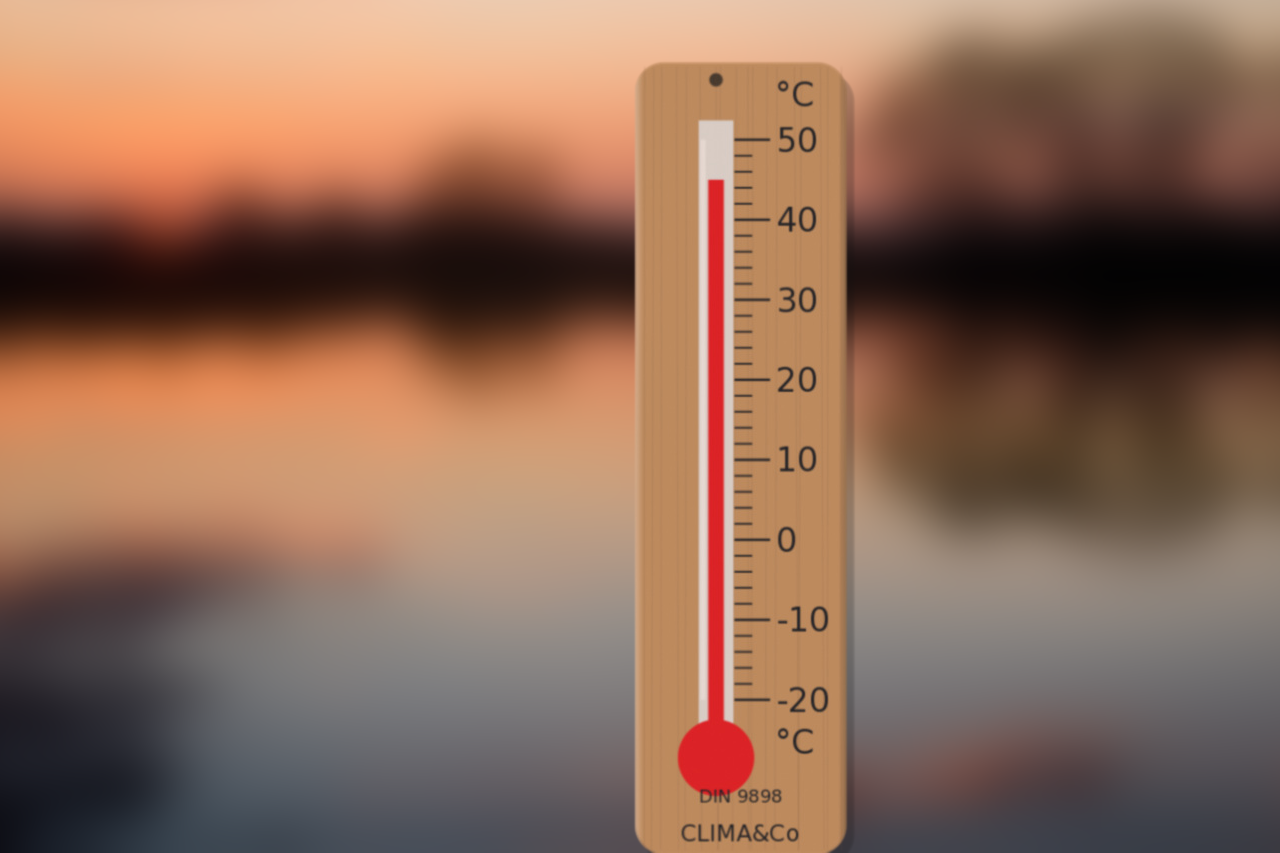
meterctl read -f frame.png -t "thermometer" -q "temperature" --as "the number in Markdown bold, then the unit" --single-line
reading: **45** °C
